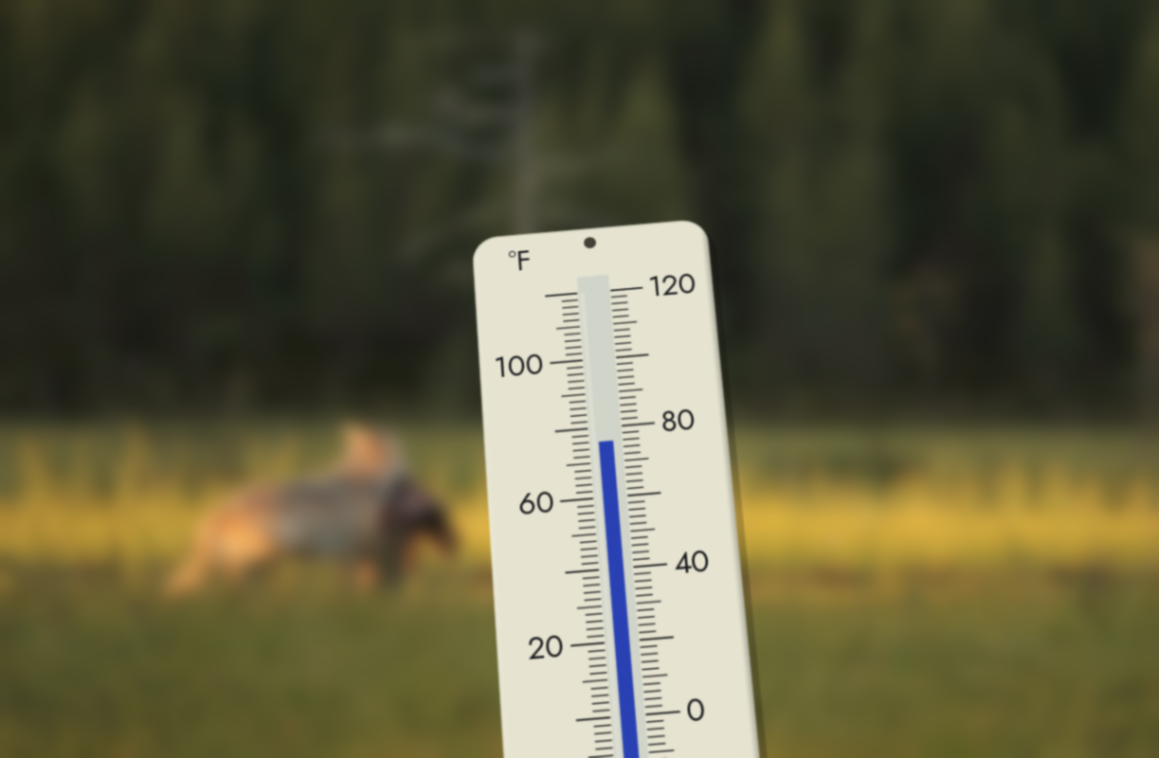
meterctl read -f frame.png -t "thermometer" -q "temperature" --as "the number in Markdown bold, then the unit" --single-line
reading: **76** °F
